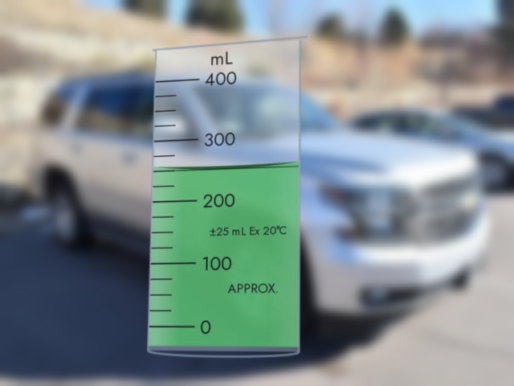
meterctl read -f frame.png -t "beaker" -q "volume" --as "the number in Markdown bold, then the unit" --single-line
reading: **250** mL
